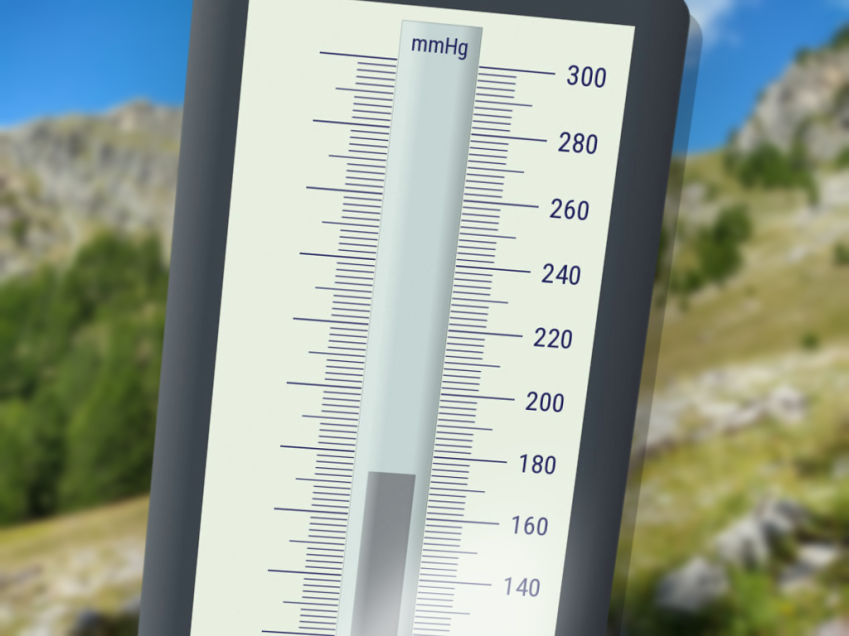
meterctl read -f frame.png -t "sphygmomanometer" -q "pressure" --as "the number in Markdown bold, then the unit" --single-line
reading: **174** mmHg
